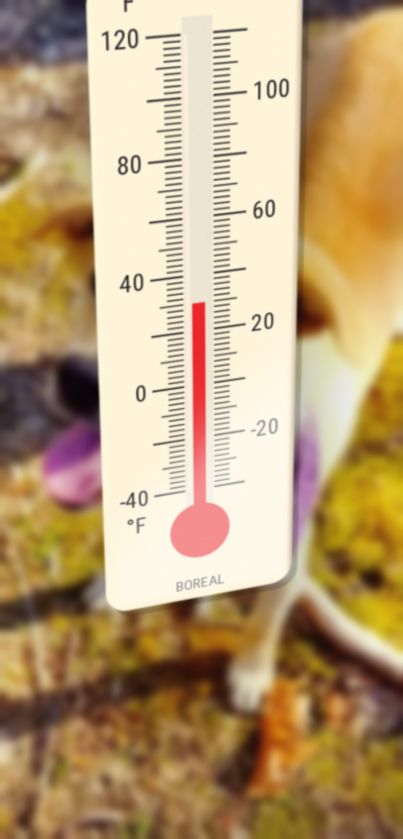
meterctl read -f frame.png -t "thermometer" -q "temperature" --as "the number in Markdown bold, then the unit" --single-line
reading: **30** °F
